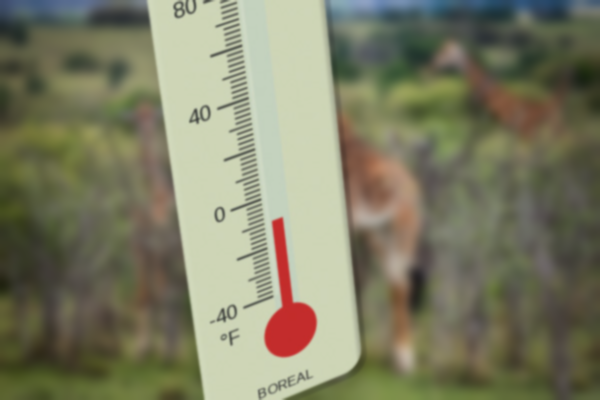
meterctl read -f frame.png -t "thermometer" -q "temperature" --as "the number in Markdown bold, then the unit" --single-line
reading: **-10** °F
